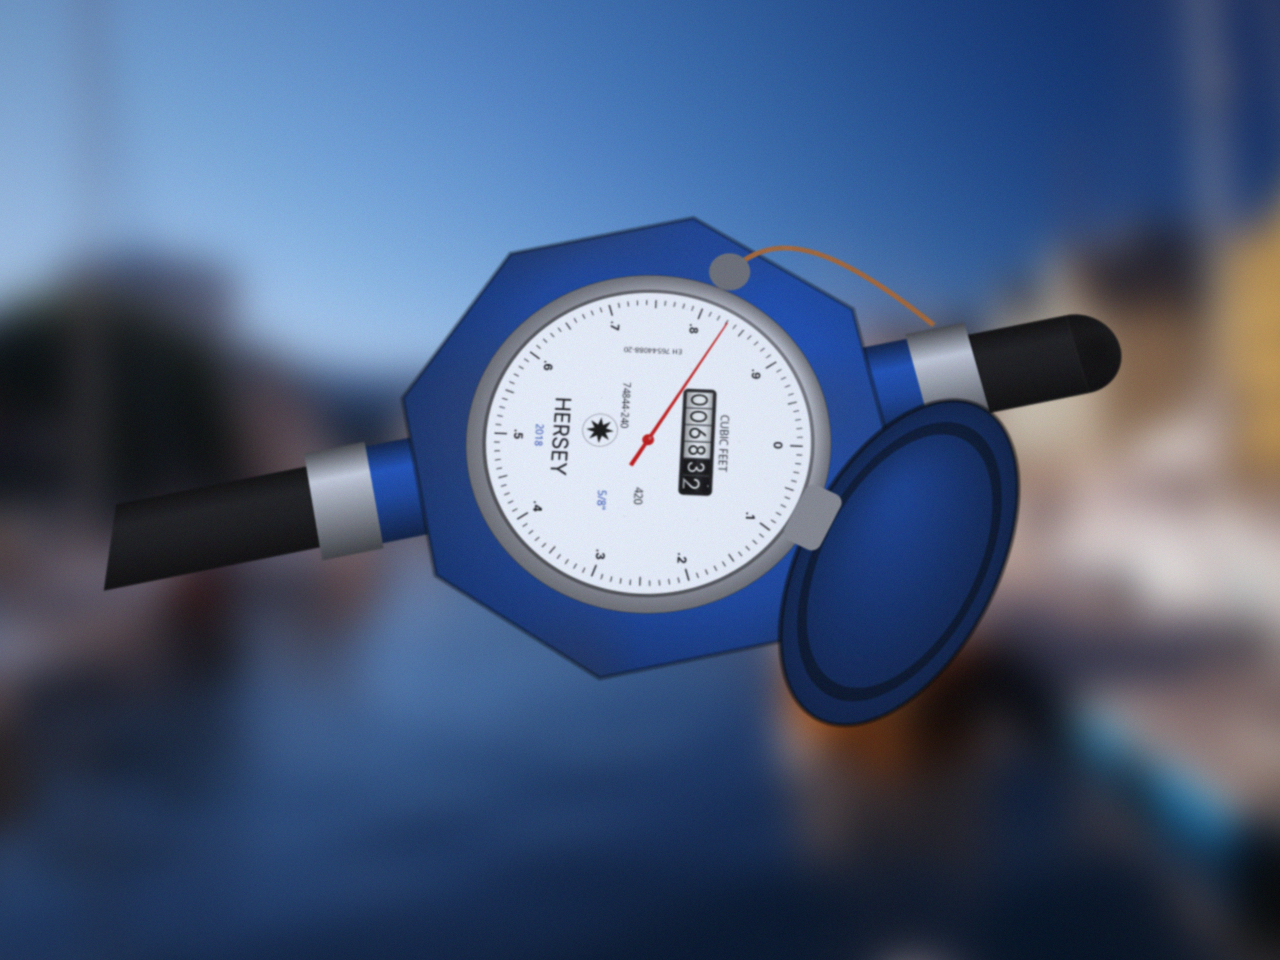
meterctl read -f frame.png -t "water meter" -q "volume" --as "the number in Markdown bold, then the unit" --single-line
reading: **6831.83** ft³
